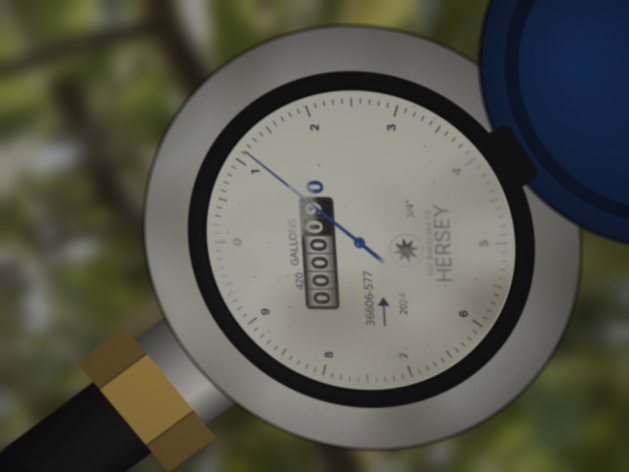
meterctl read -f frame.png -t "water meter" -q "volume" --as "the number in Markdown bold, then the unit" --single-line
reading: **91.1** gal
